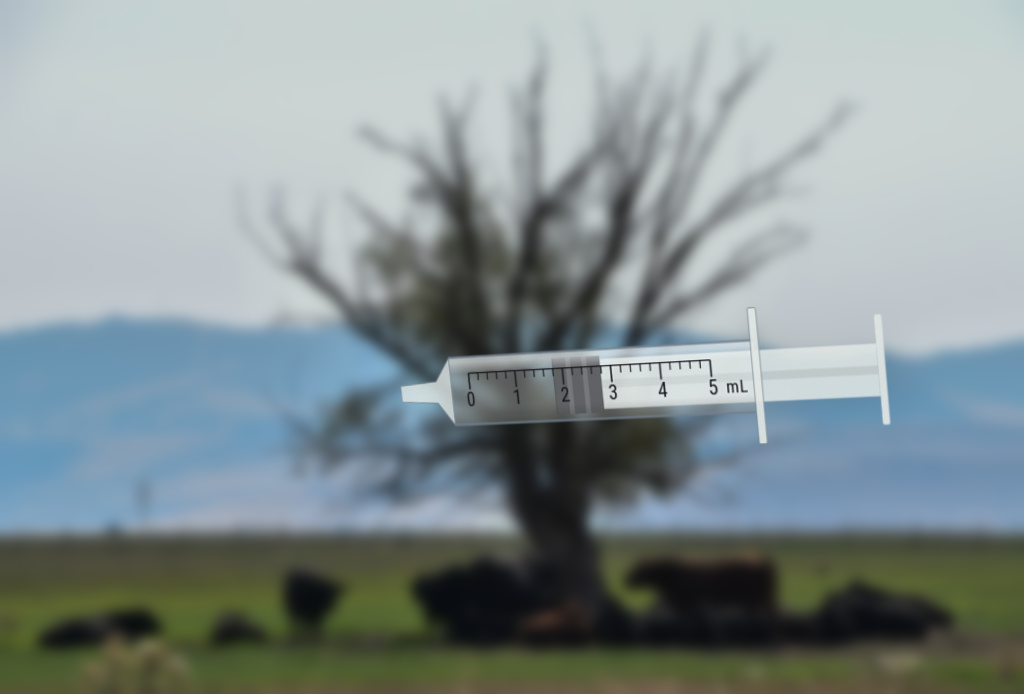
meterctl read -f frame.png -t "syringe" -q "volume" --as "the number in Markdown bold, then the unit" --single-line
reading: **1.8** mL
